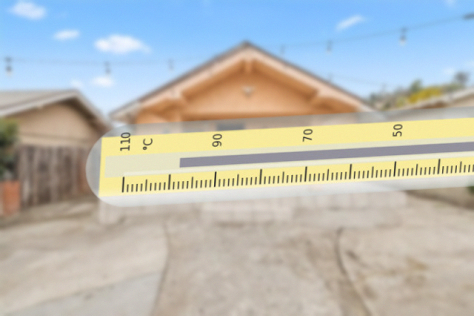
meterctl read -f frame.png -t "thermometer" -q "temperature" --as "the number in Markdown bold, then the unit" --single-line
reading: **98** °C
